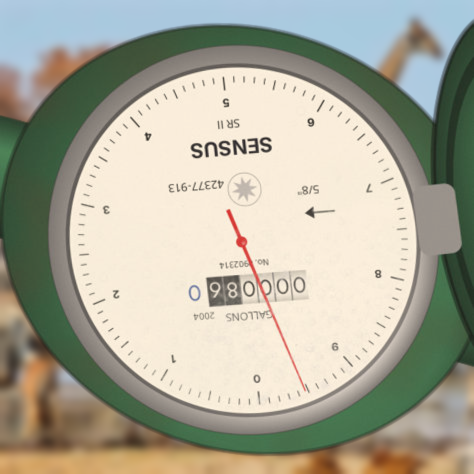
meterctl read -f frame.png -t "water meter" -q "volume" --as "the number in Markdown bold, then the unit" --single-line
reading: **859.5** gal
